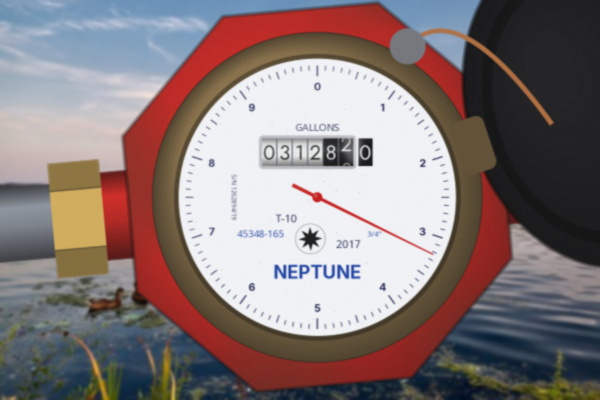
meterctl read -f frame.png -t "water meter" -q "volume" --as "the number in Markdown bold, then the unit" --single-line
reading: **312823.2** gal
